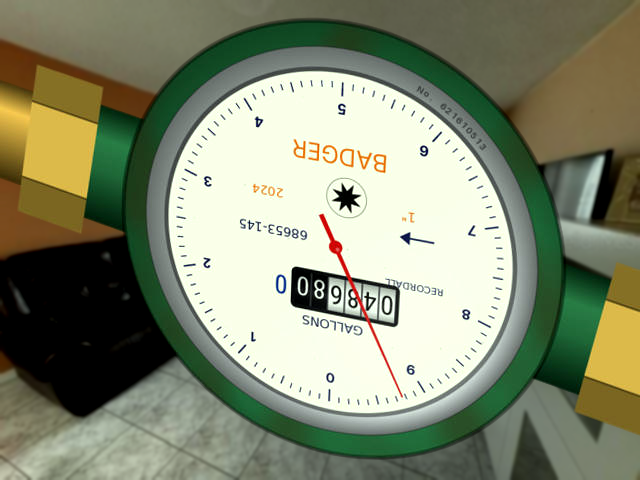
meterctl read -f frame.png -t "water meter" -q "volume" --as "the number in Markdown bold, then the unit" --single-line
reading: **486799.2** gal
